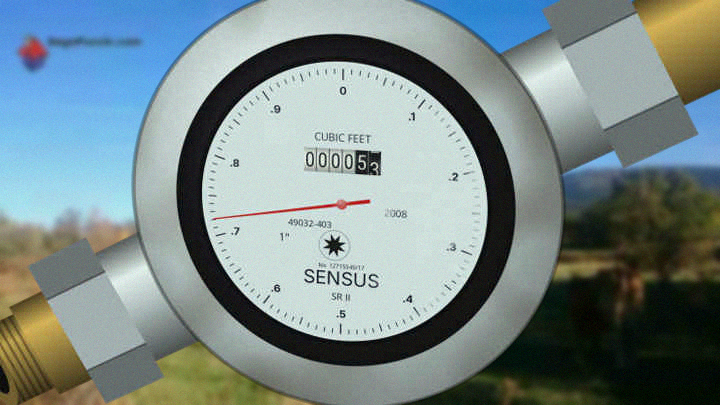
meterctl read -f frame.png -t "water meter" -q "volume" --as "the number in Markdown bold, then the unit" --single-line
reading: **52.72** ft³
